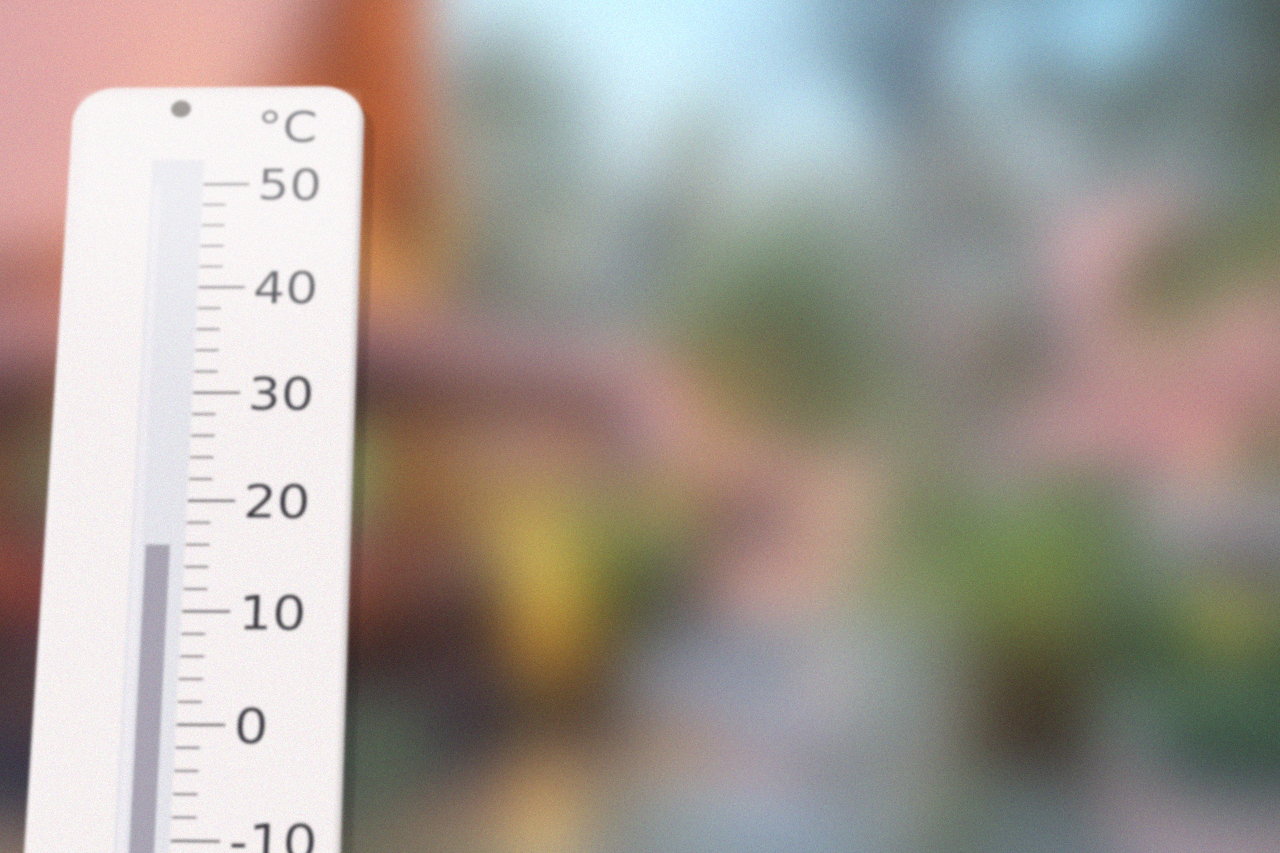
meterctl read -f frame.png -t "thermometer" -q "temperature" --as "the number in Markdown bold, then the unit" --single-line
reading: **16** °C
